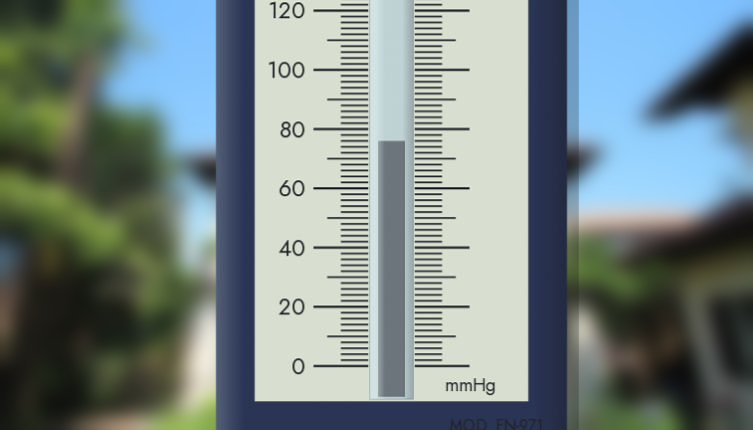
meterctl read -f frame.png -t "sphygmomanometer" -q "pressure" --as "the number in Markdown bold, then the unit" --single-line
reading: **76** mmHg
